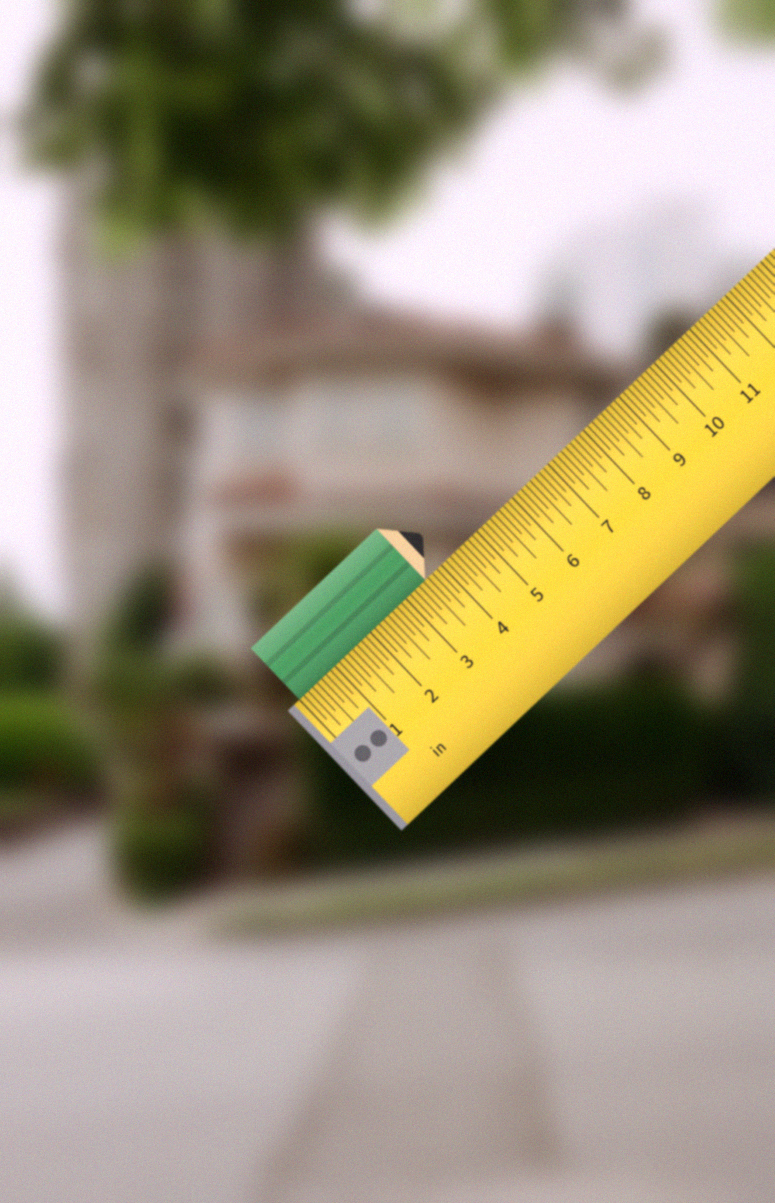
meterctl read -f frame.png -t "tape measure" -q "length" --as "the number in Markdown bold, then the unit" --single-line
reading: **4.125** in
